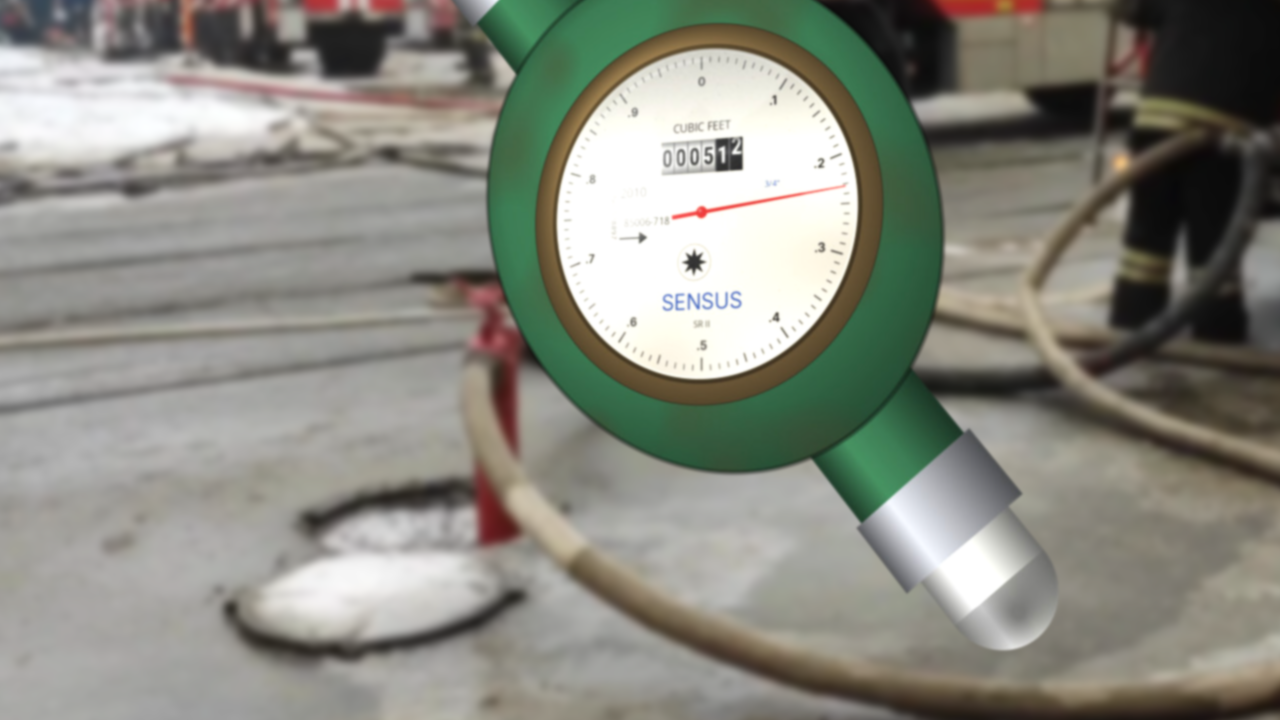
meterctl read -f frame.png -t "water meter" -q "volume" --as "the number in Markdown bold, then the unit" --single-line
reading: **512.23** ft³
